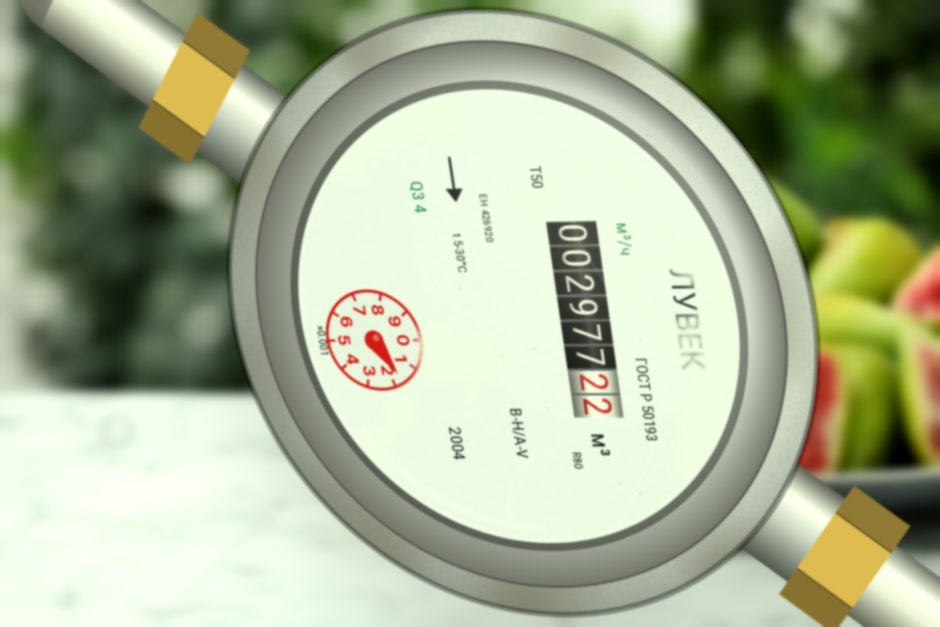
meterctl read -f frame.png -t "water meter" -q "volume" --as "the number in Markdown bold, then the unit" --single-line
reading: **2977.221** m³
